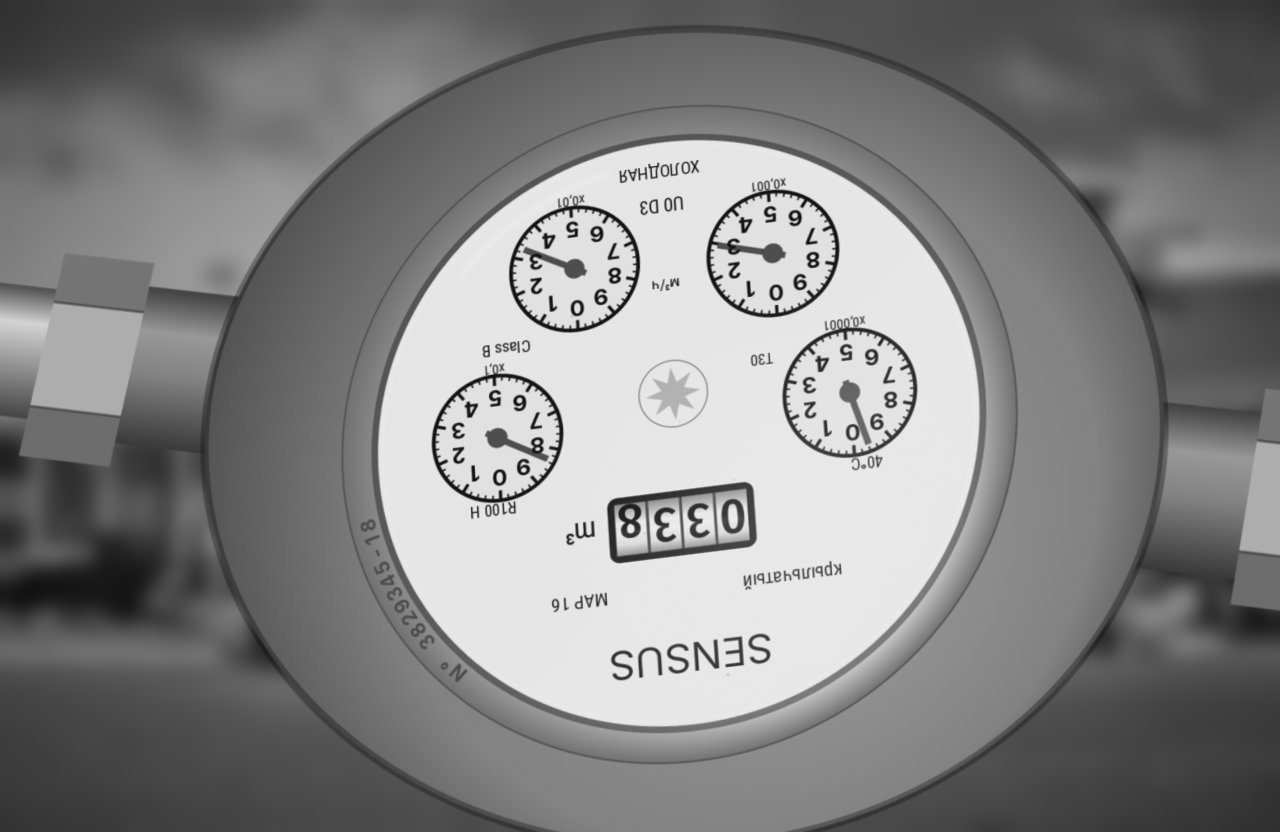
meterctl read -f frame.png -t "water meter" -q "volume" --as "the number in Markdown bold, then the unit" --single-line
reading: **337.8329** m³
